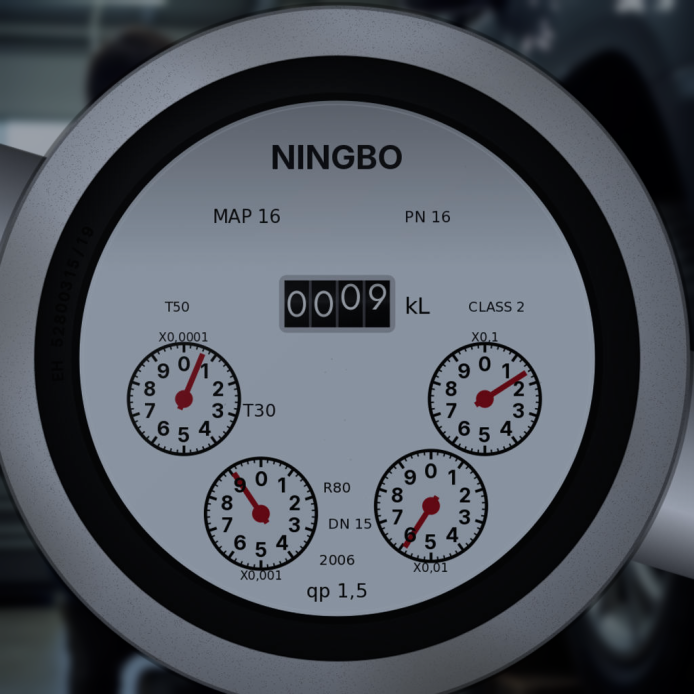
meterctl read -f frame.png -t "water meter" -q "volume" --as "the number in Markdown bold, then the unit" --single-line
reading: **9.1590** kL
